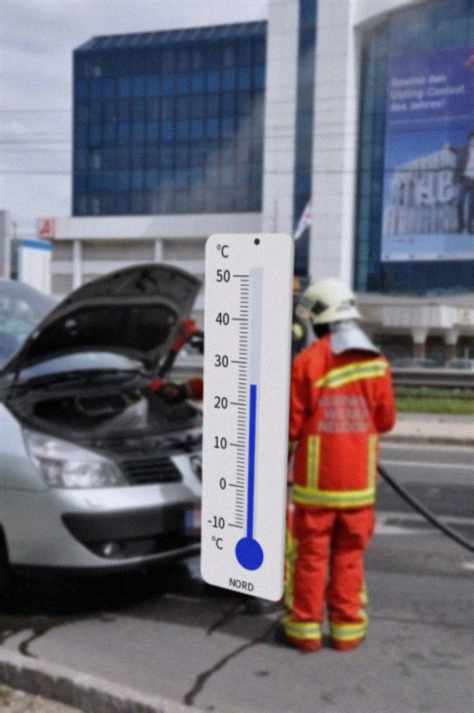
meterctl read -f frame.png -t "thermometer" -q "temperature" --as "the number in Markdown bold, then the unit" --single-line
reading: **25** °C
